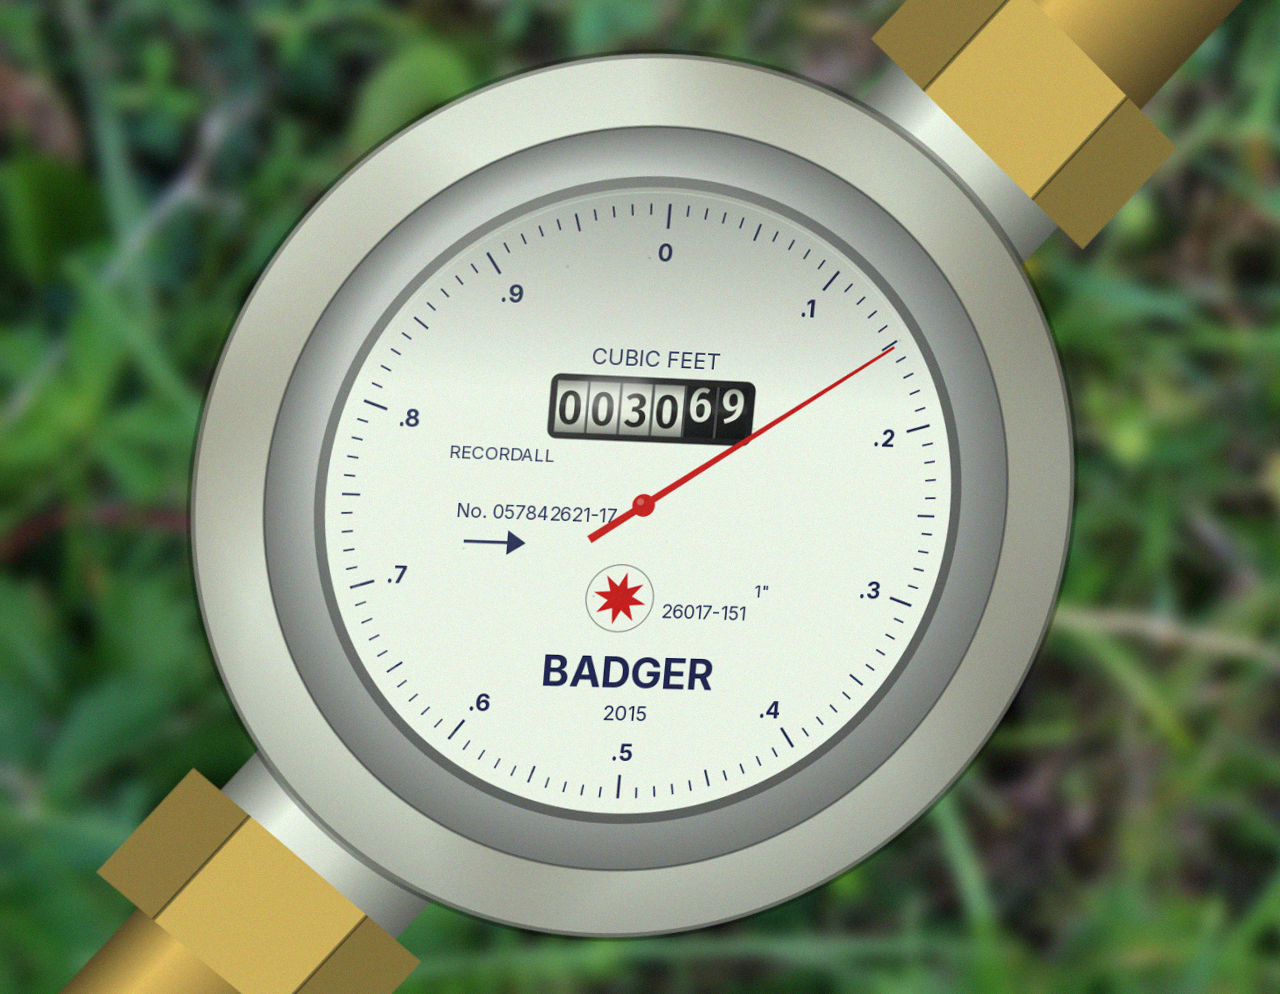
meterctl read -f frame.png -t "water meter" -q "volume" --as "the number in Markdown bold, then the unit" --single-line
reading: **3069.15** ft³
